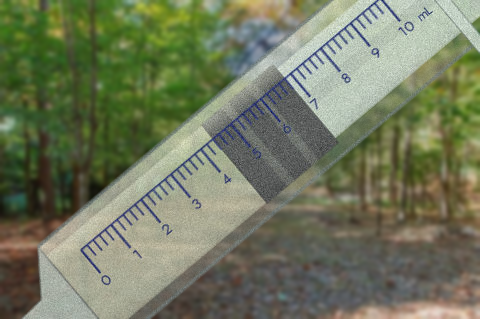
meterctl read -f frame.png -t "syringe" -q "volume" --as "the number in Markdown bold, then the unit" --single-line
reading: **4.4** mL
